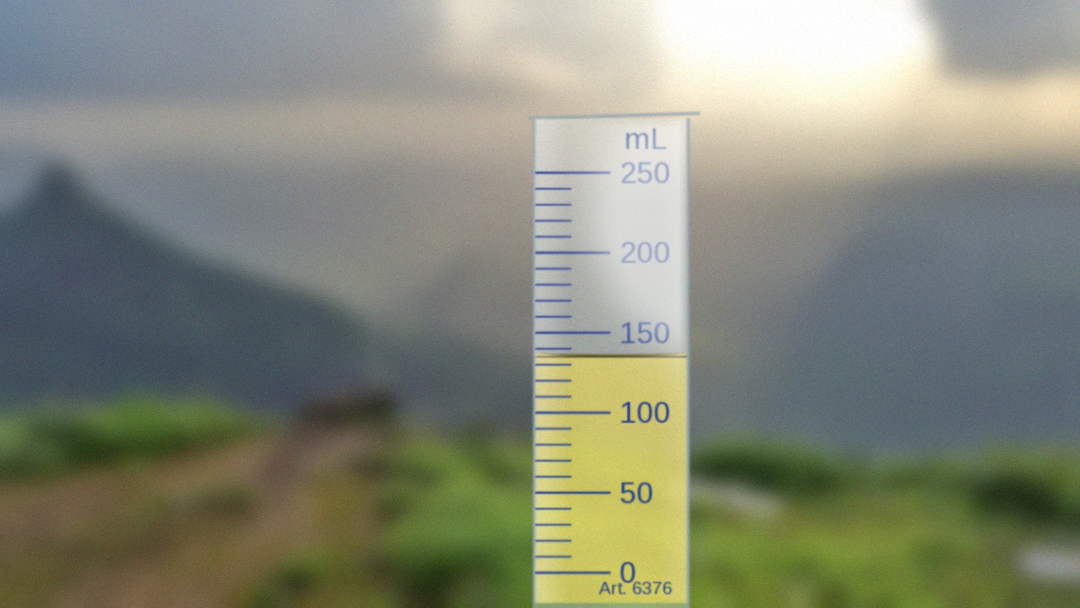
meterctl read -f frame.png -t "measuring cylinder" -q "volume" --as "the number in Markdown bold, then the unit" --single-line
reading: **135** mL
